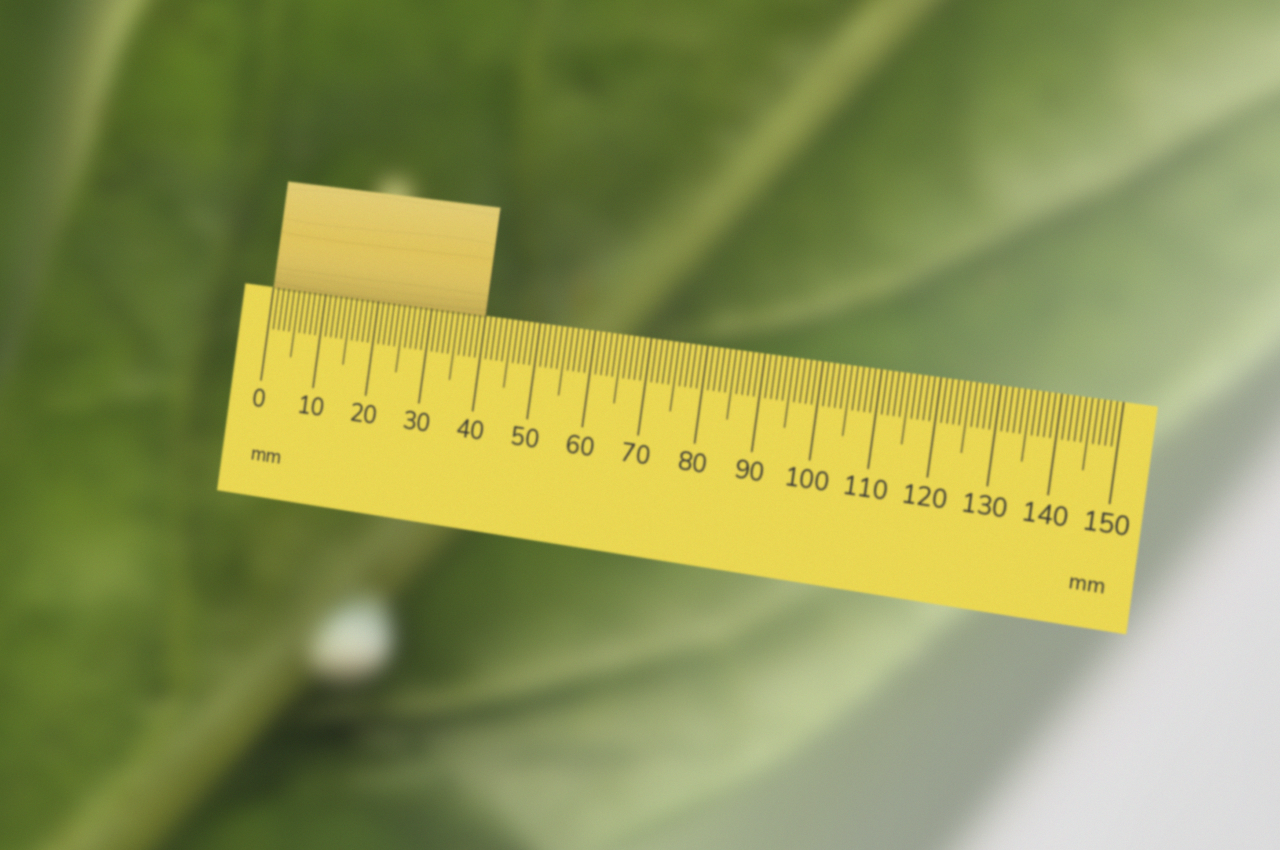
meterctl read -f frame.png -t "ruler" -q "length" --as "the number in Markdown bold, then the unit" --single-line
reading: **40** mm
